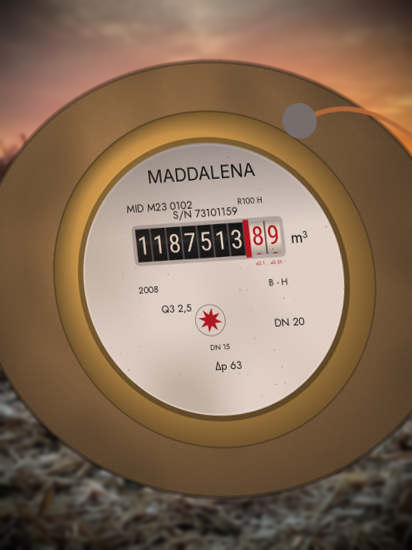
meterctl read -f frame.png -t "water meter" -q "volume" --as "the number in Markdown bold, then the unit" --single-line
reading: **1187513.89** m³
